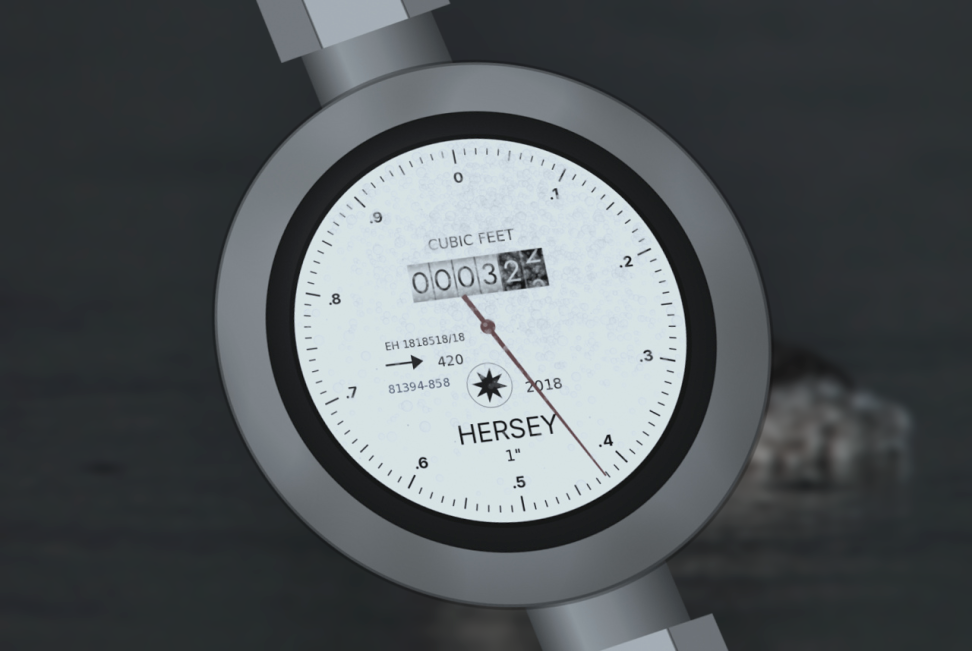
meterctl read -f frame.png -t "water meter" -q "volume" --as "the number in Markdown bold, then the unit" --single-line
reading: **322.42** ft³
